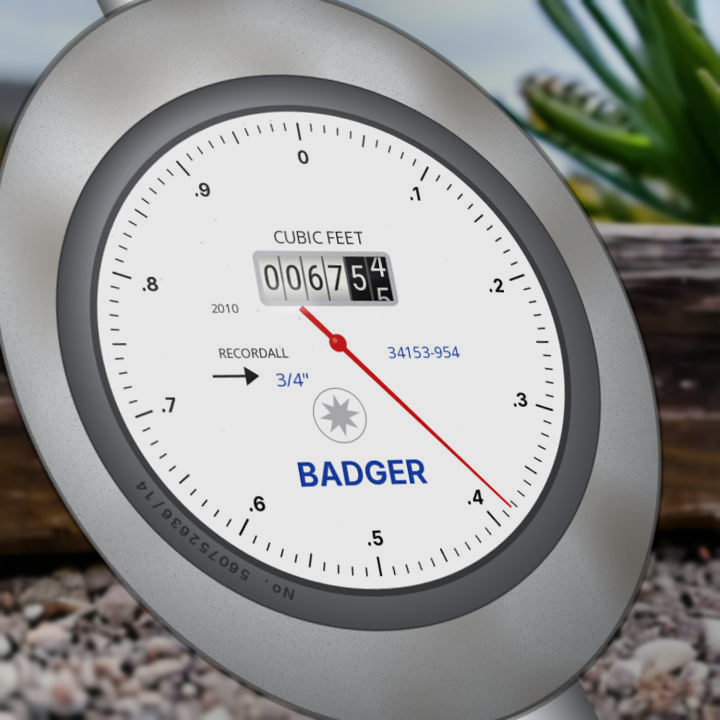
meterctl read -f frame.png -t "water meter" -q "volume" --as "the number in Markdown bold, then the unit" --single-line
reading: **6754.38** ft³
